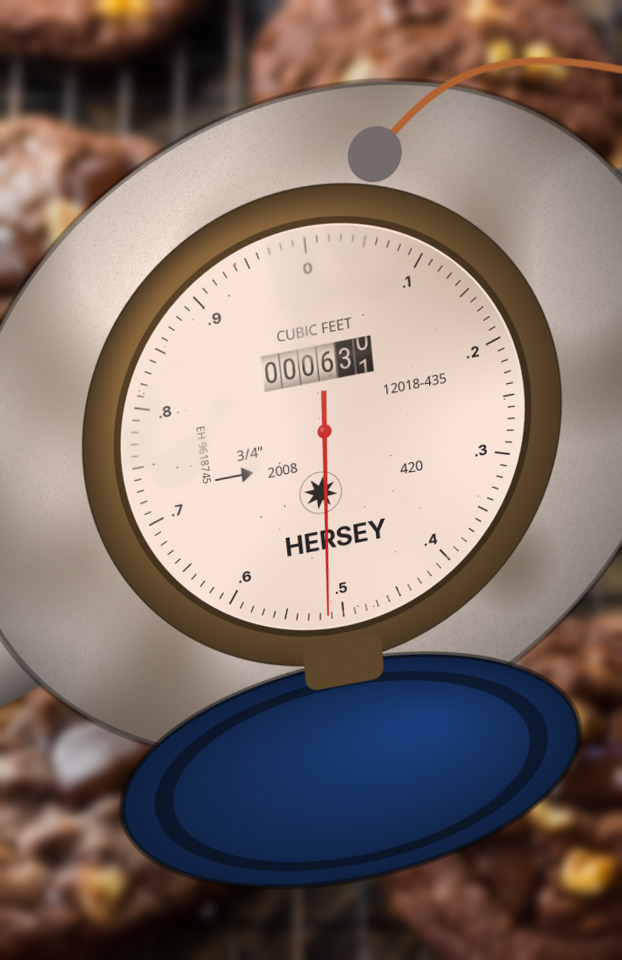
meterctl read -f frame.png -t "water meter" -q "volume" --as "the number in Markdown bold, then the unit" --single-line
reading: **630.51** ft³
